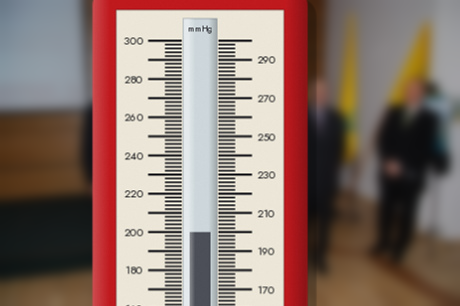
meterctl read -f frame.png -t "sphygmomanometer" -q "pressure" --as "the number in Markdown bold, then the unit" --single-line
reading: **200** mmHg
